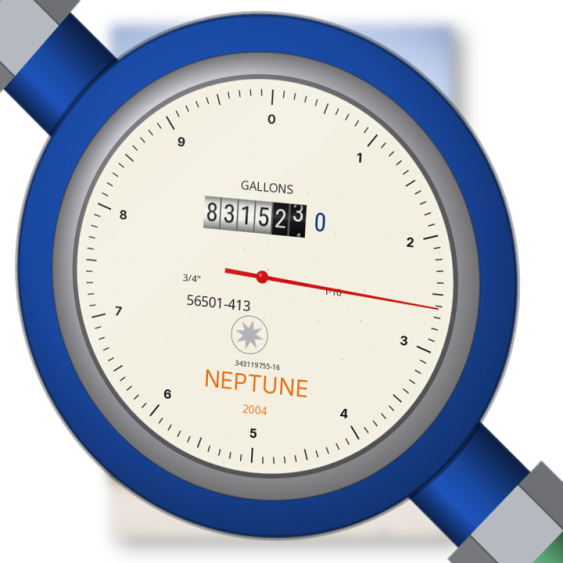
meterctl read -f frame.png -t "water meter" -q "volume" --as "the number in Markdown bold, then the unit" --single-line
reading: **8315232.6** gal
